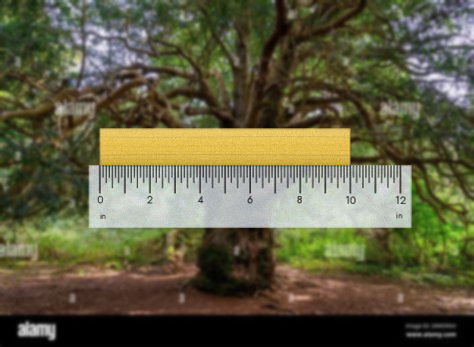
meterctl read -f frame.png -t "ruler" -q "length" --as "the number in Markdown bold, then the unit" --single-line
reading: **10** in
